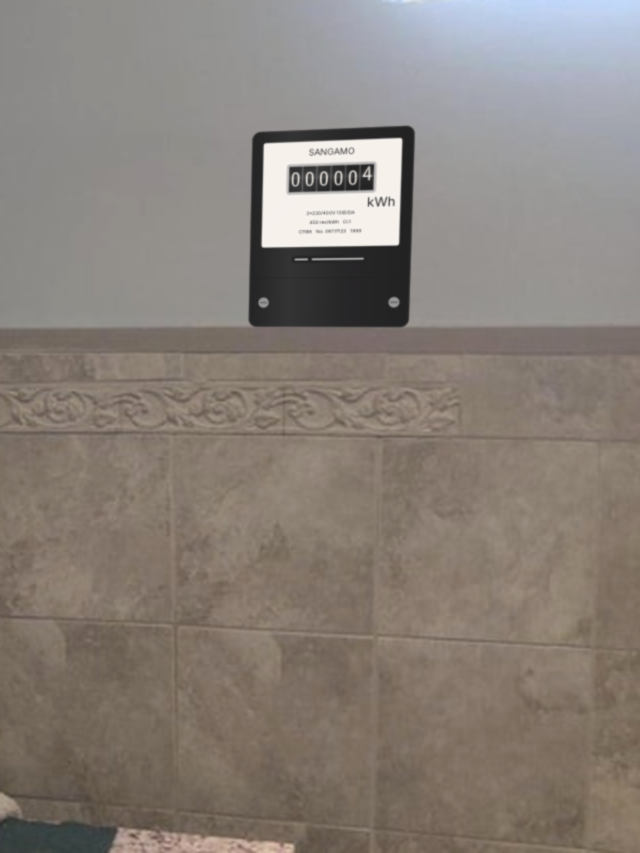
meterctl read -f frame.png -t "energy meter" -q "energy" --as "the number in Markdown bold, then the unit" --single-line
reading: **4** kWh
